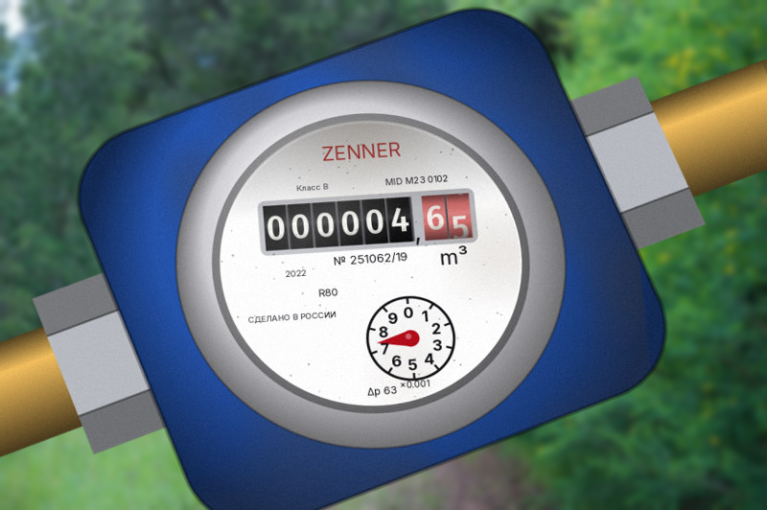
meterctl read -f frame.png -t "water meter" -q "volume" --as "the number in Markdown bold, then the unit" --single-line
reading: **4.647** m³
